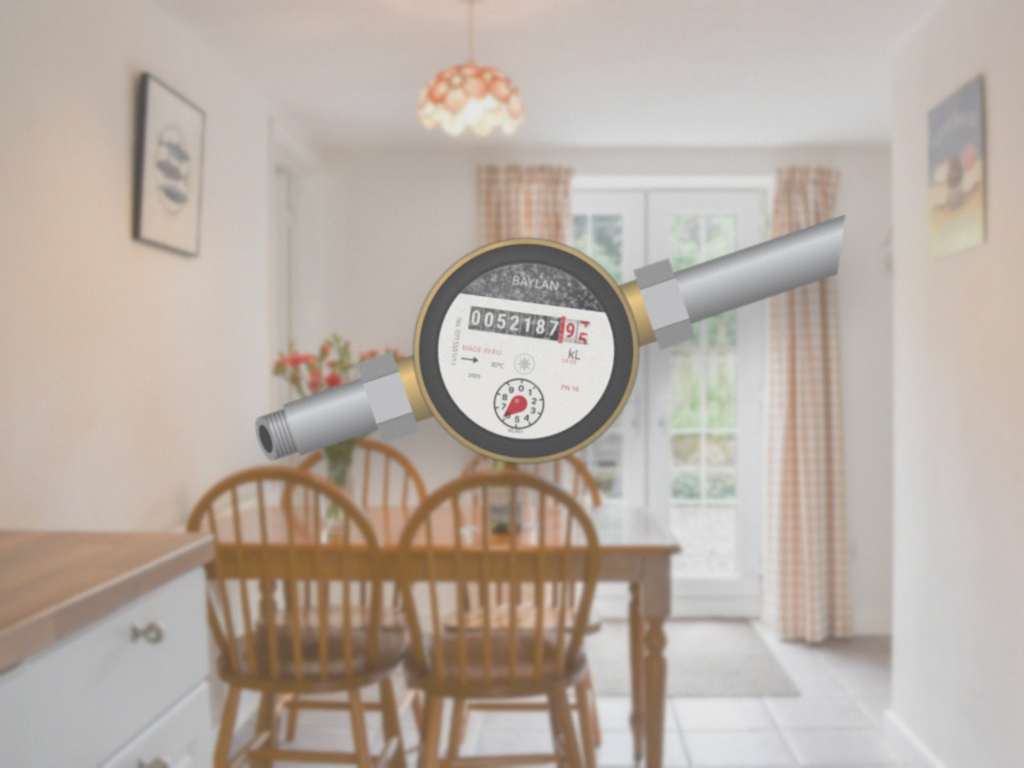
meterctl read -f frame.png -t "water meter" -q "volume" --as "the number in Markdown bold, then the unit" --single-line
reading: **52187.946** kL
